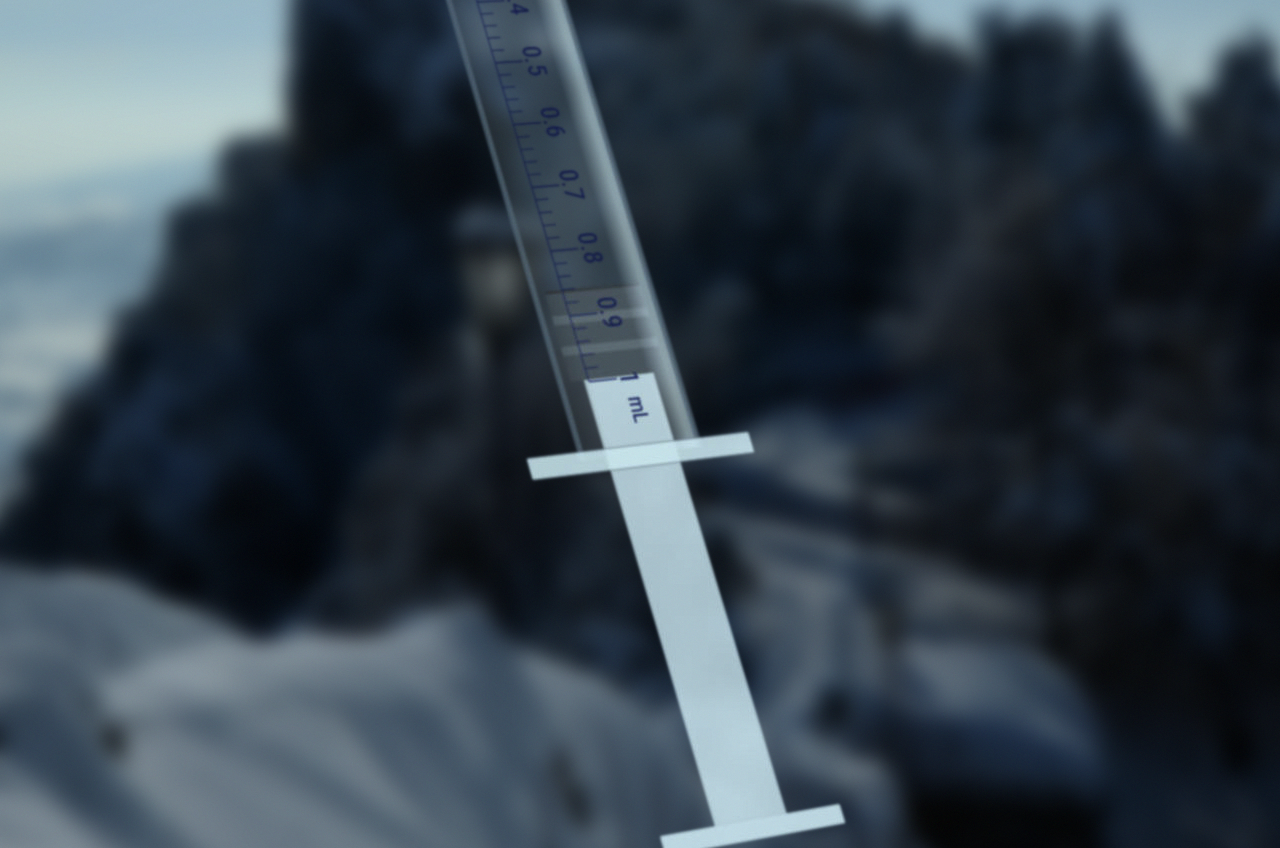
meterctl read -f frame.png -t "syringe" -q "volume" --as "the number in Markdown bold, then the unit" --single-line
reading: **0.86** mL
